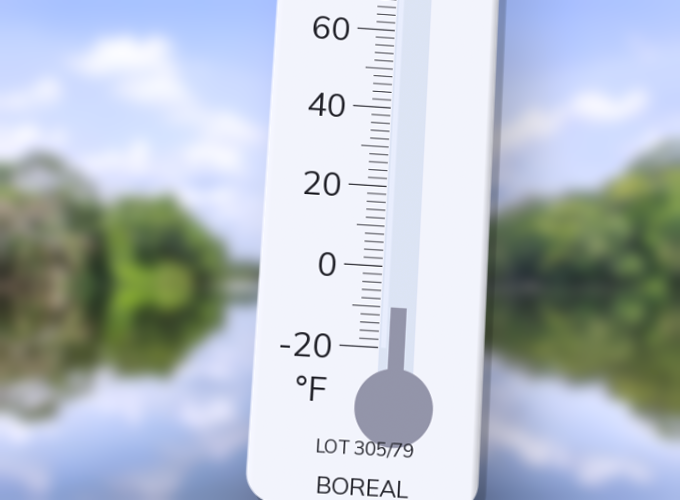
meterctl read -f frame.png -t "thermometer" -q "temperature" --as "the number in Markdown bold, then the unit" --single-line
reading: **-10** °F
